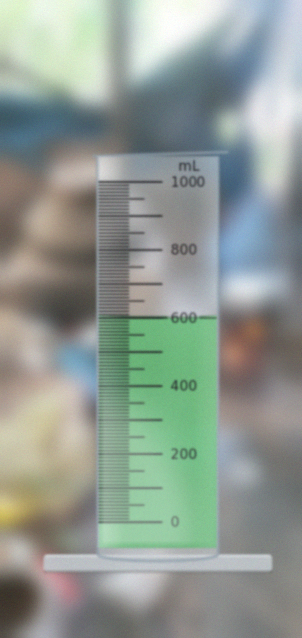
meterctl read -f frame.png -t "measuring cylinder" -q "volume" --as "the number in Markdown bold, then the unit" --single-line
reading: **600** mL
